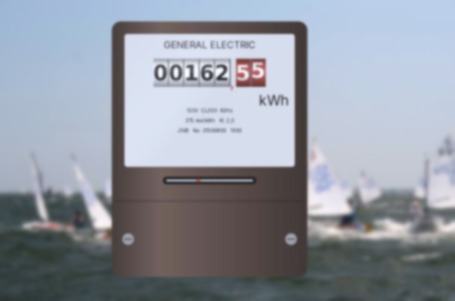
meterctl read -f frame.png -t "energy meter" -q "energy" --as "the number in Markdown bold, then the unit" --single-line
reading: **162.55** kWh
